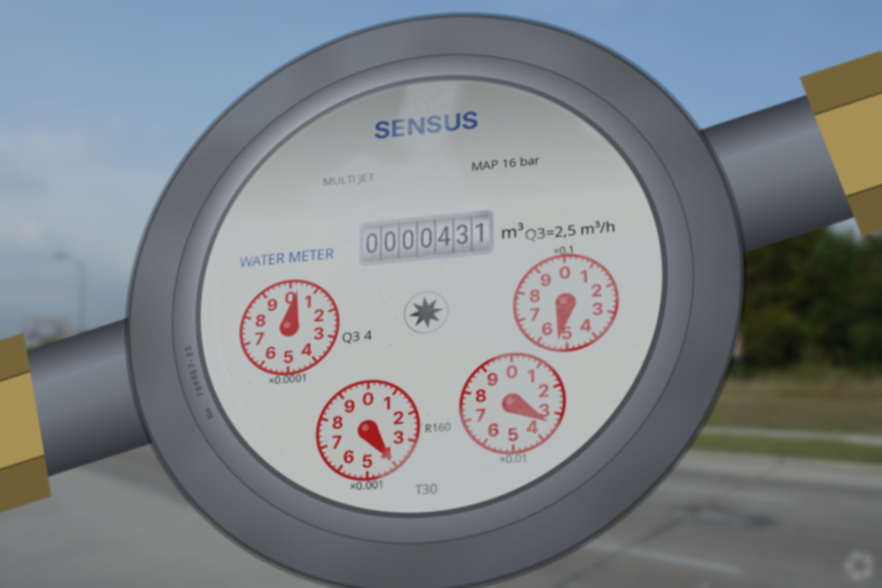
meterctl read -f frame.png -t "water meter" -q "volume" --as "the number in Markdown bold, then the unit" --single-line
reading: **431.5340** m³
